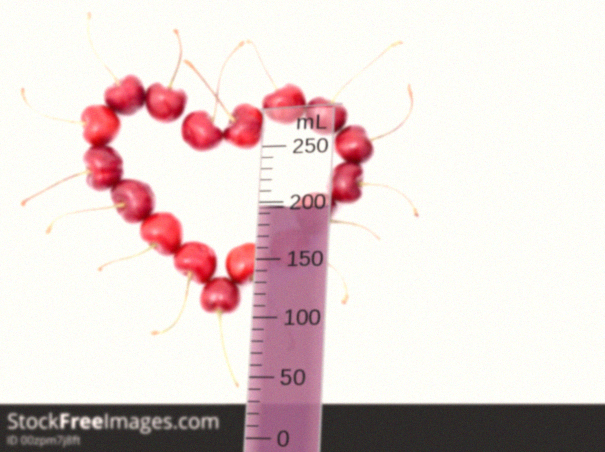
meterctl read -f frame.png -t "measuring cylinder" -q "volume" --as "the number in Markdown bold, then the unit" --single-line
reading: **195** mL
